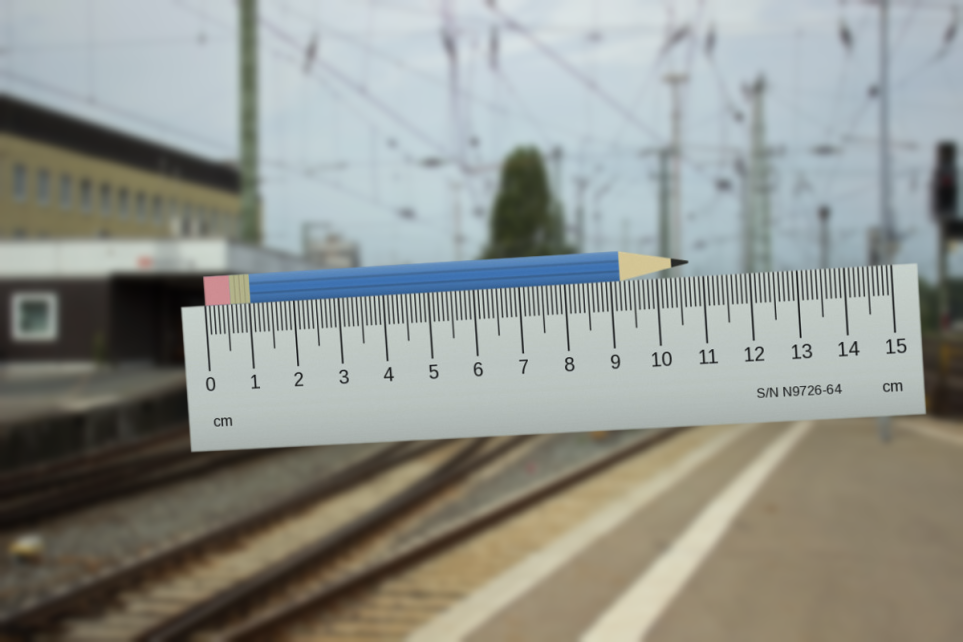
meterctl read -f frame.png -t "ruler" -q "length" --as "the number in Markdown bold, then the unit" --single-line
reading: **10.7** cm
